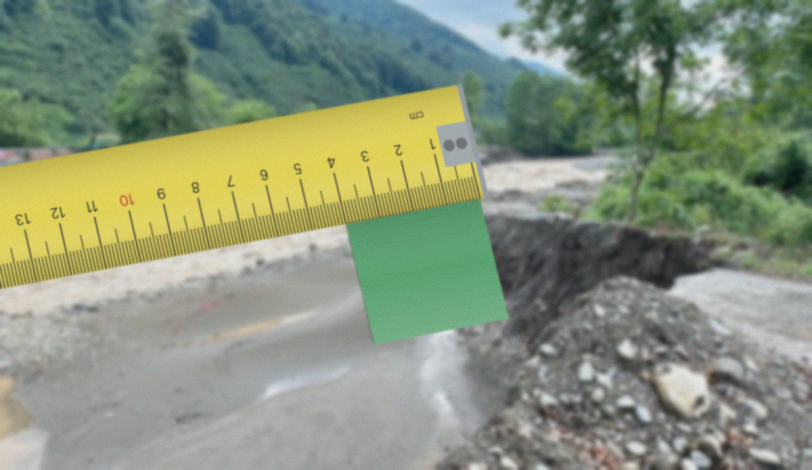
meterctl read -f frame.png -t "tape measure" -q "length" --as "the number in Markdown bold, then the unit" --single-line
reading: **4** cm
